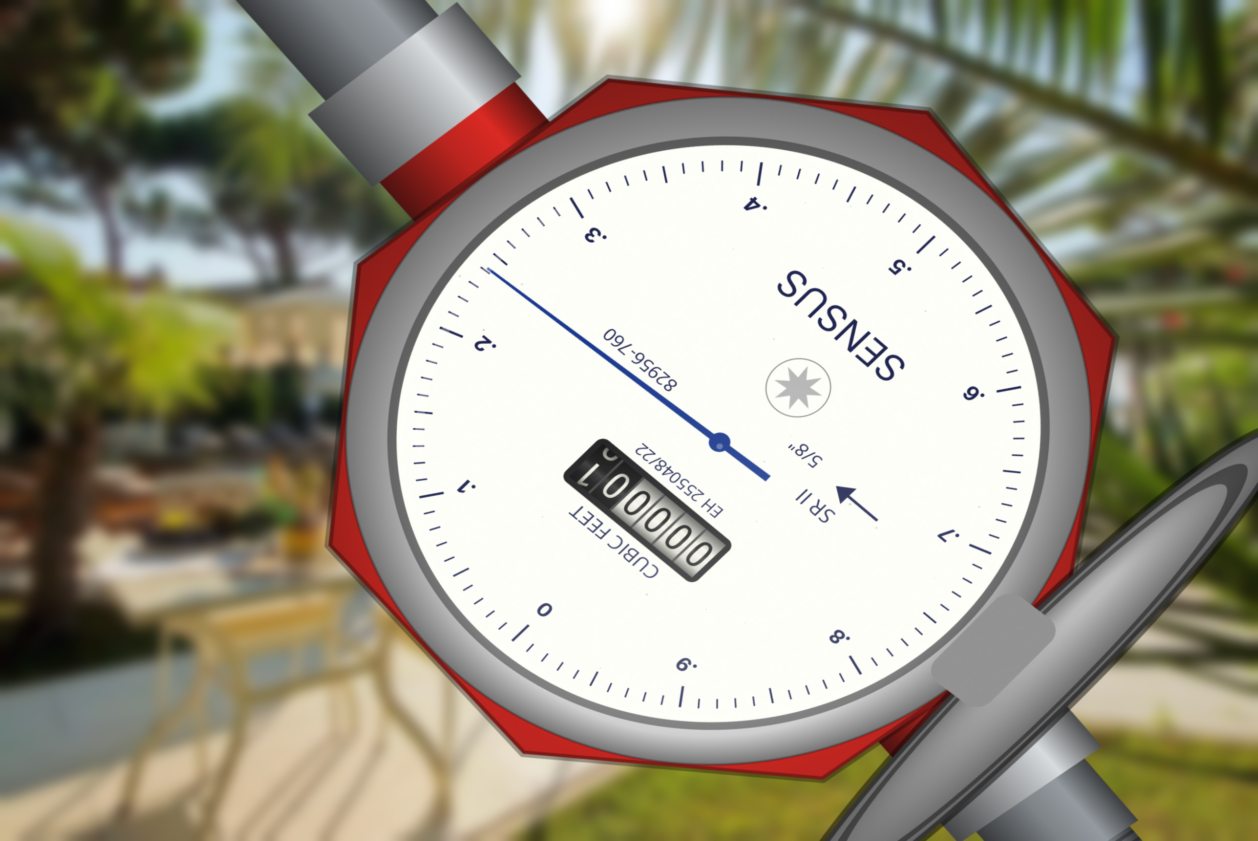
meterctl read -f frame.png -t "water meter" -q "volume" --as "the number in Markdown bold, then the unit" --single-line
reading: **1.24** ft³
